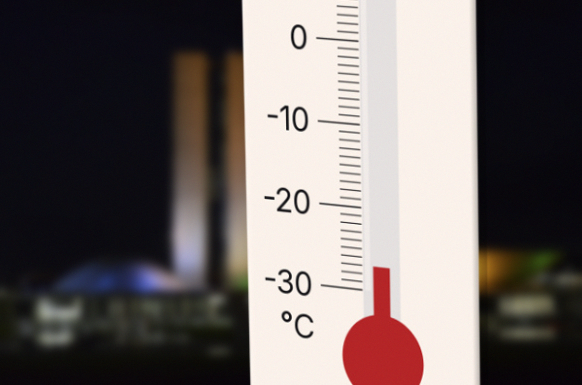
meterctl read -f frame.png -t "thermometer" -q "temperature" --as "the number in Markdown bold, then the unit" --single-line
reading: **-27** °C
